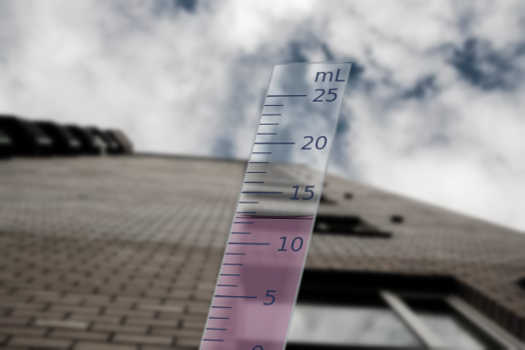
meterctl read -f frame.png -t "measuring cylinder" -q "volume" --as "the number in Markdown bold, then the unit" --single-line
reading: **12.5** mL
